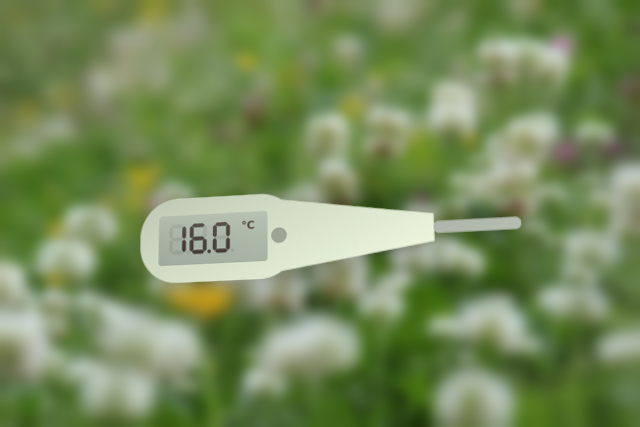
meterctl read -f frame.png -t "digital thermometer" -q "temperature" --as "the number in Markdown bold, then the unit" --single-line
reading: **16.0** °C
